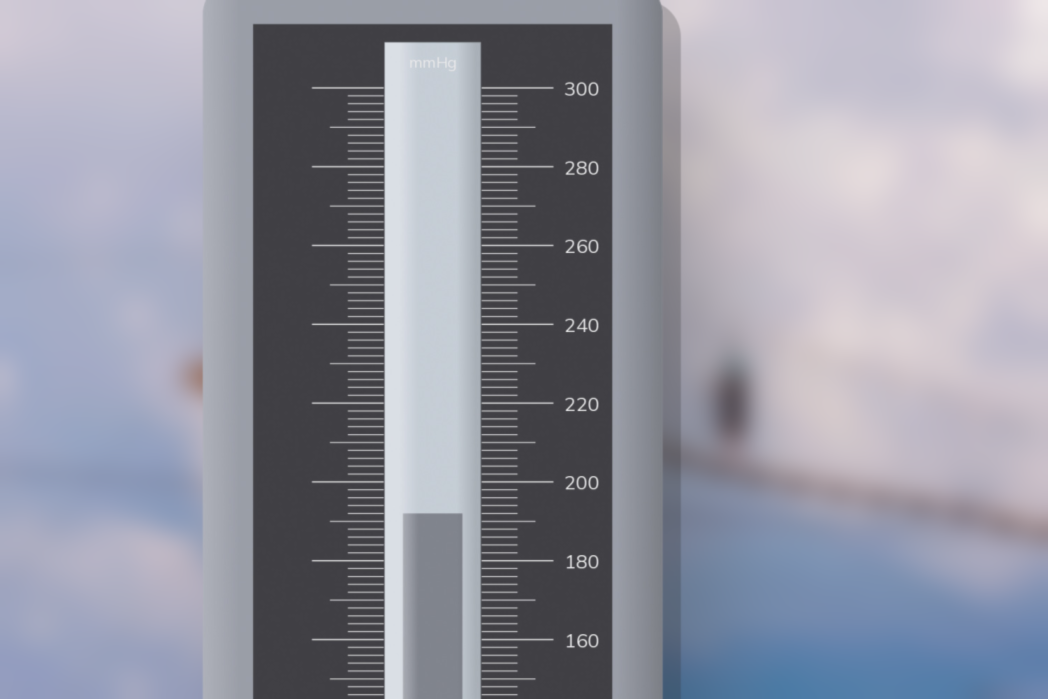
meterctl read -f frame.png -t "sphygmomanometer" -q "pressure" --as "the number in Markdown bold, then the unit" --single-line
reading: **192** mmHg
